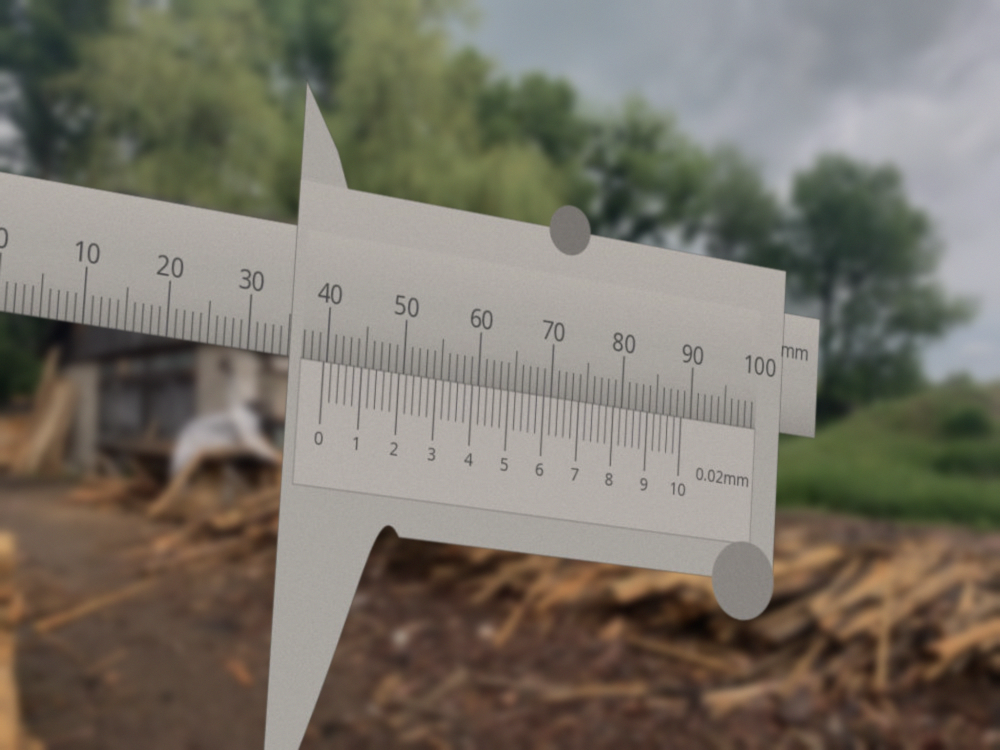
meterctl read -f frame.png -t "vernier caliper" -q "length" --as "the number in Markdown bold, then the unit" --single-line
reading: **39.6** mm
